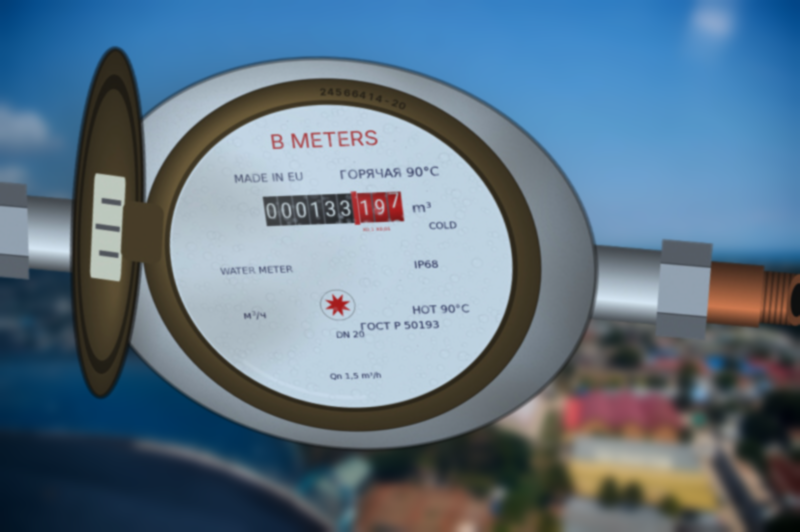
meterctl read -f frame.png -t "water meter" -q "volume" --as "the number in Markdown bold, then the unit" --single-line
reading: **133.197** m³
